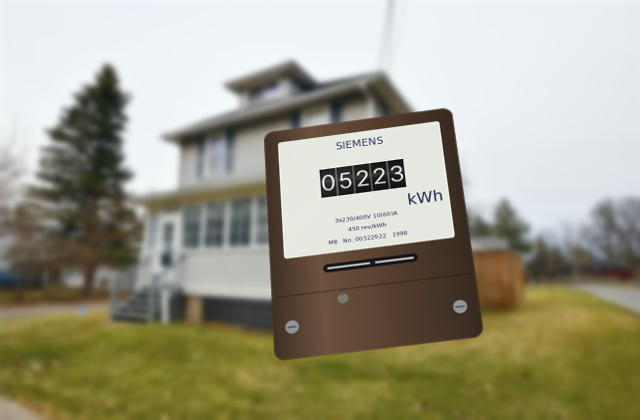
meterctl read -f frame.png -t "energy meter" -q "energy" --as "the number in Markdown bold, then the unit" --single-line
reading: **5223** kWh
